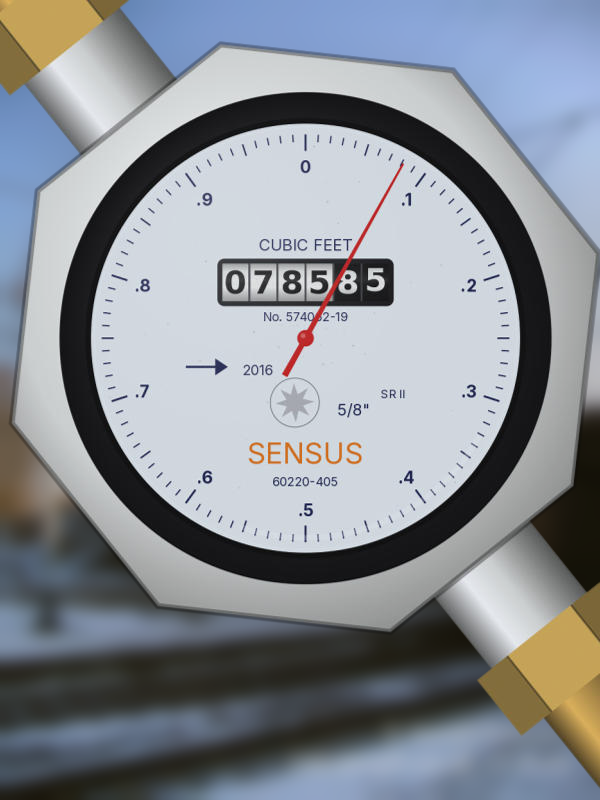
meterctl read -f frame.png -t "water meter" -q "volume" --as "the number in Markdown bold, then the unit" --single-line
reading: **78585.08** ft³
